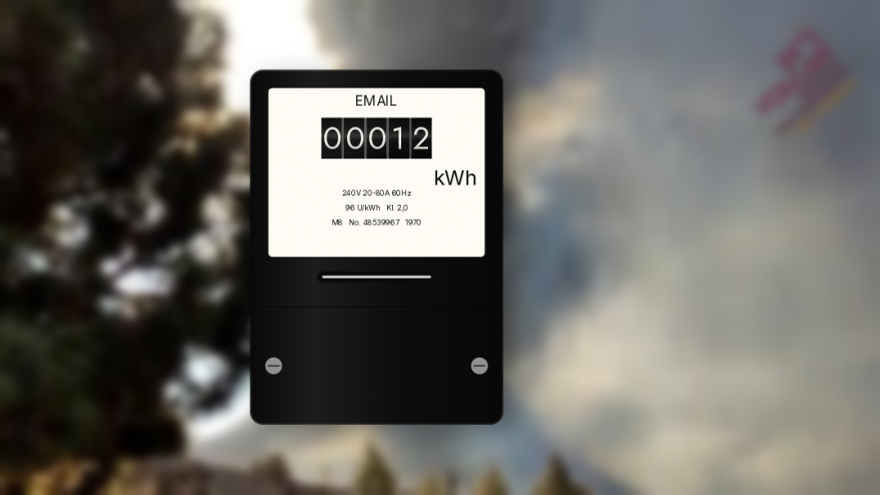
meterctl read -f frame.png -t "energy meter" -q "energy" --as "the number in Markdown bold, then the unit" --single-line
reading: **12** kWh
